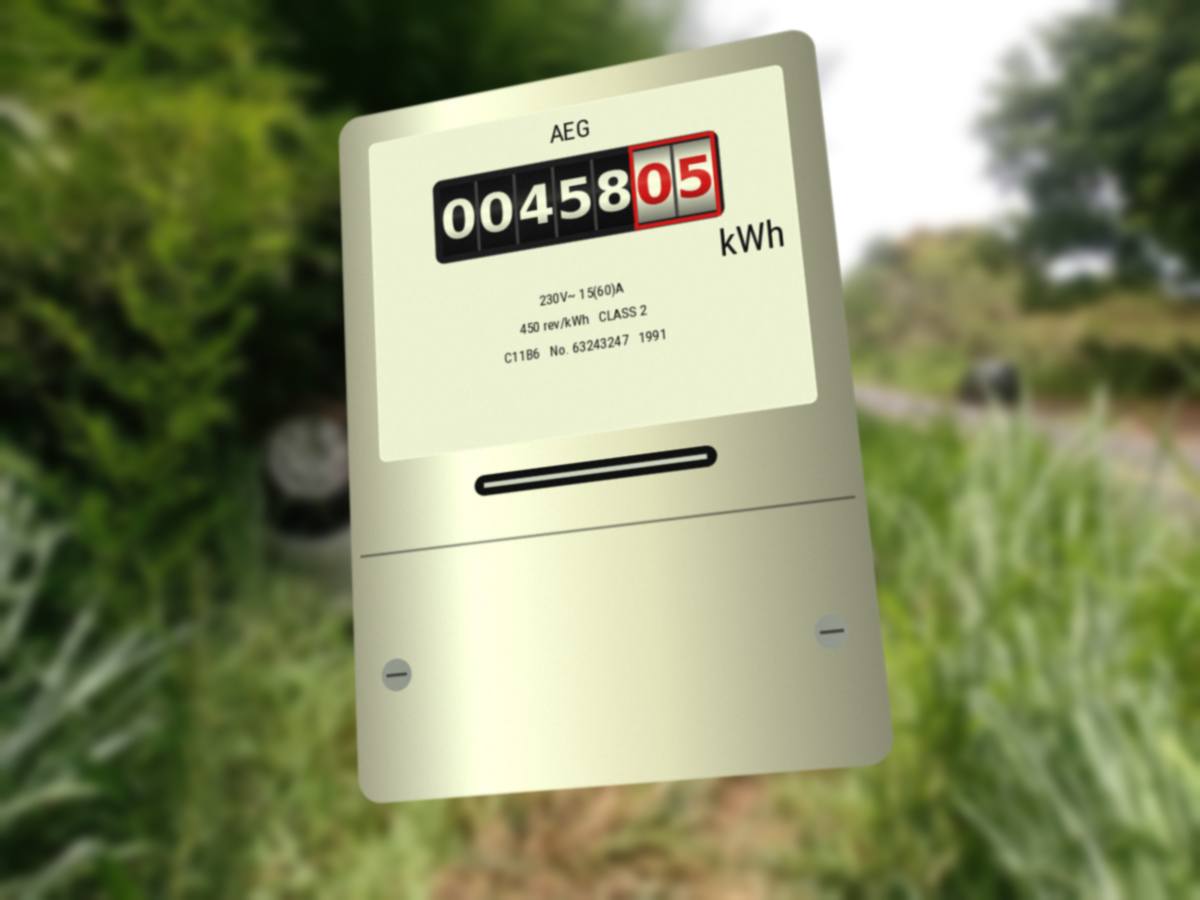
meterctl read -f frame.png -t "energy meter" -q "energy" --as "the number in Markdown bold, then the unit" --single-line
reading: **458.05** kWh
